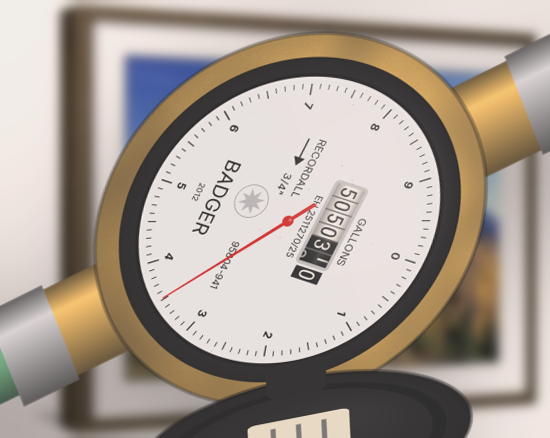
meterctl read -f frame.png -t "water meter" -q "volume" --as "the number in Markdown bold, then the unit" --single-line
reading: **5050313.5** gal
